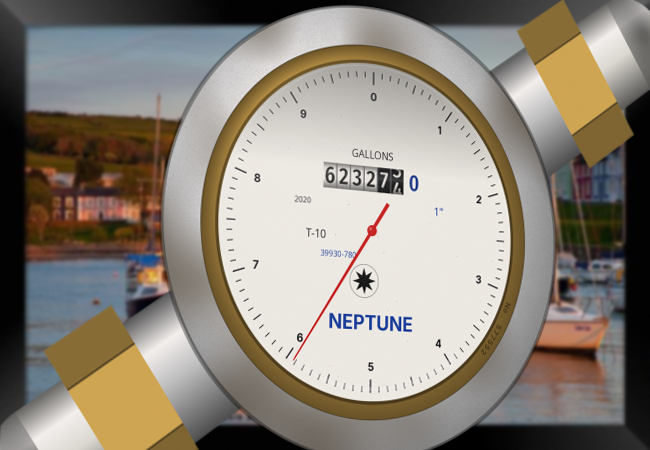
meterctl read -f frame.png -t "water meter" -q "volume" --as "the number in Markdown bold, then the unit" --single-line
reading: **6232735.9** gal
